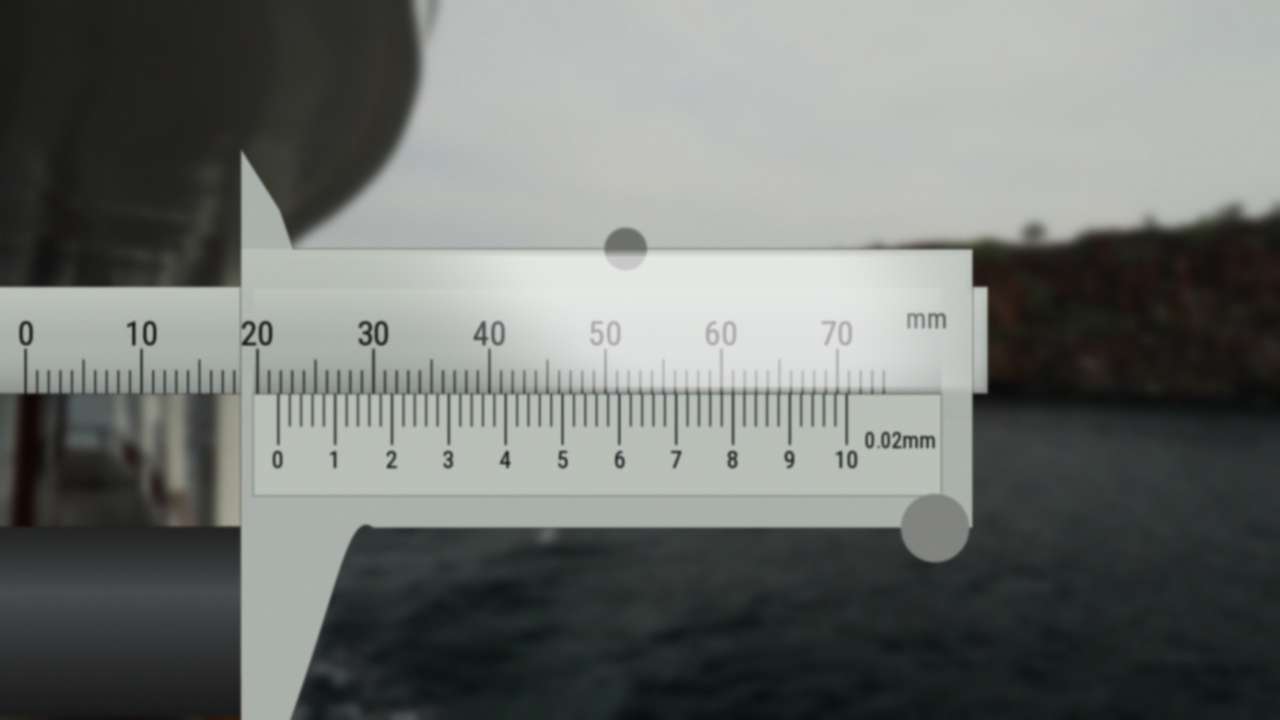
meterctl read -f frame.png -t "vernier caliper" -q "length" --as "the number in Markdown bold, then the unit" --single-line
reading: **21.8** mm
